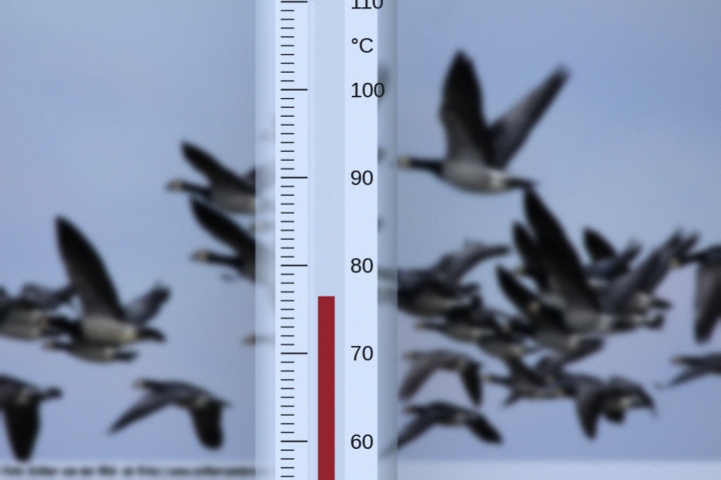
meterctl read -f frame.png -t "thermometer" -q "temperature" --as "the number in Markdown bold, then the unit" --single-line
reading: **76.5** °C
